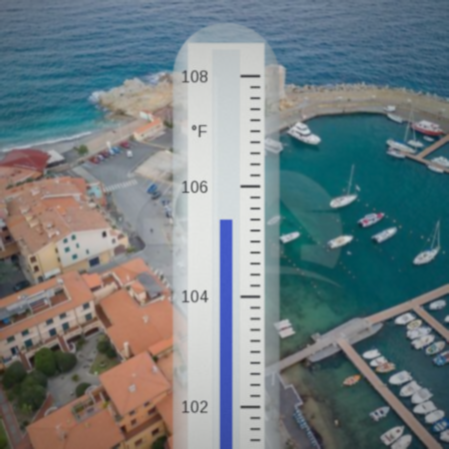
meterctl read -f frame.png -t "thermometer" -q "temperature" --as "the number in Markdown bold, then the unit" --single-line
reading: **105.4** °F
